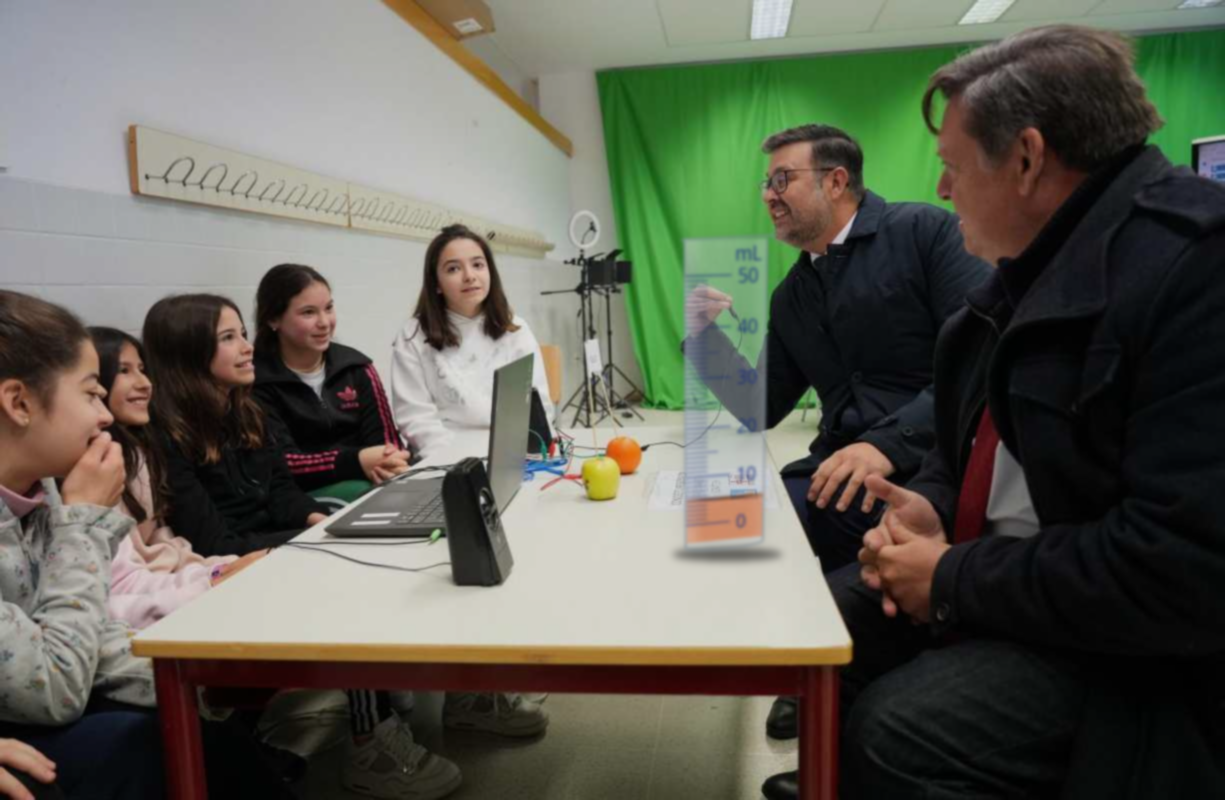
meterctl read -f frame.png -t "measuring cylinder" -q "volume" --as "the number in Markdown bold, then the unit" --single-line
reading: **5** mL
